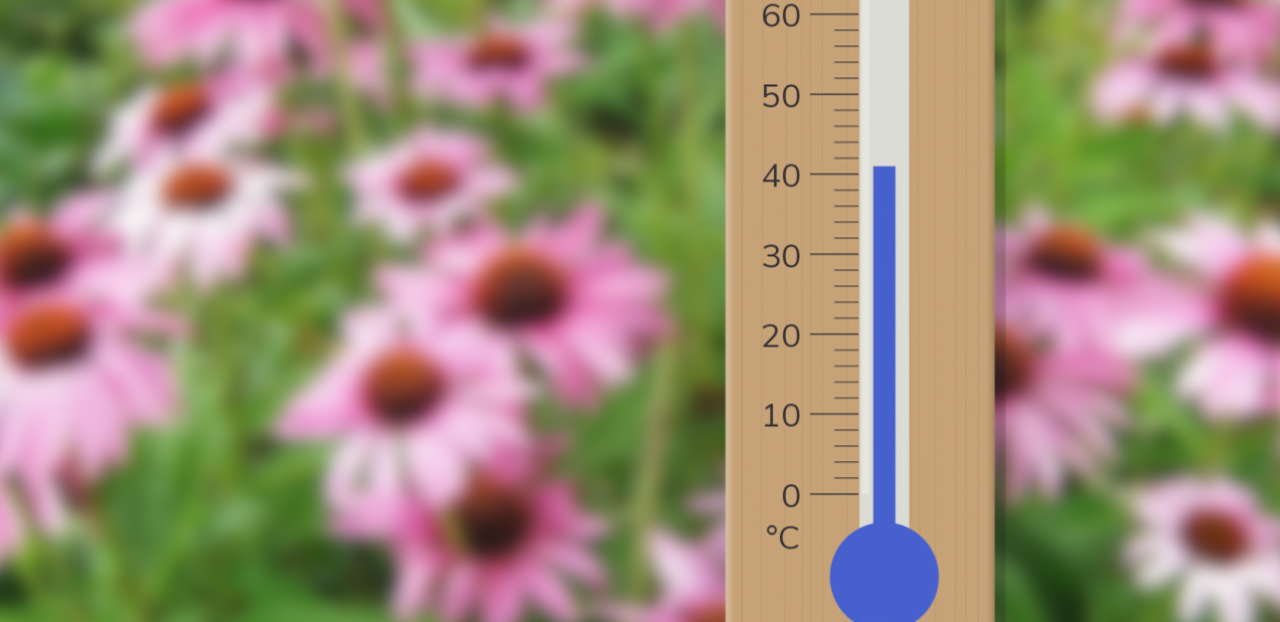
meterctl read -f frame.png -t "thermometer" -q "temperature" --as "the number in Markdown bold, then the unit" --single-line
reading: **41** °C
